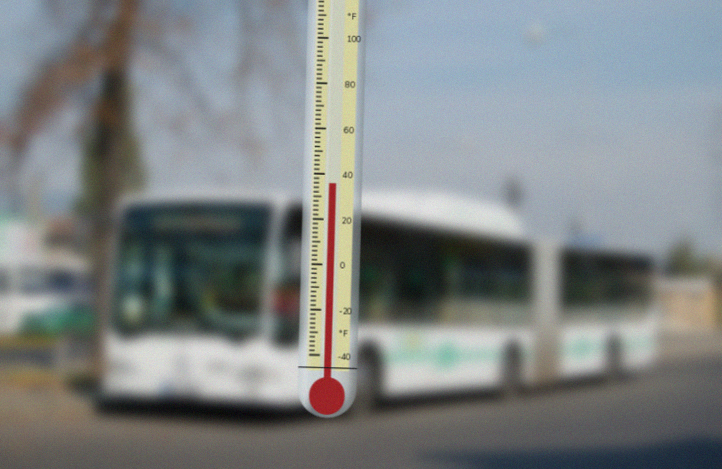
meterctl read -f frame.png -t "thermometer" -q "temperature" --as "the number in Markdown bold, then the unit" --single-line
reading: **36** °F
